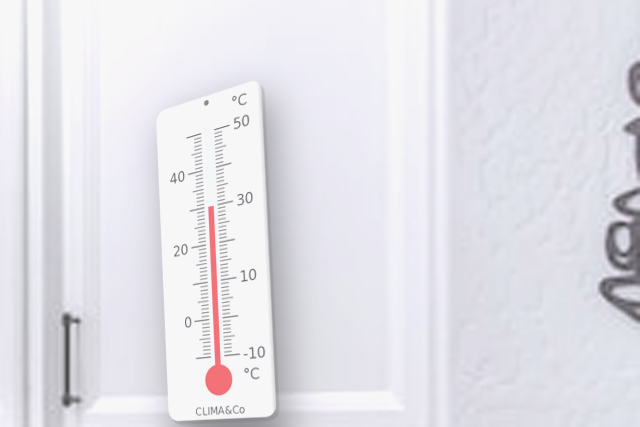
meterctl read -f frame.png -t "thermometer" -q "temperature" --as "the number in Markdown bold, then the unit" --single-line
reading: **30** °C
